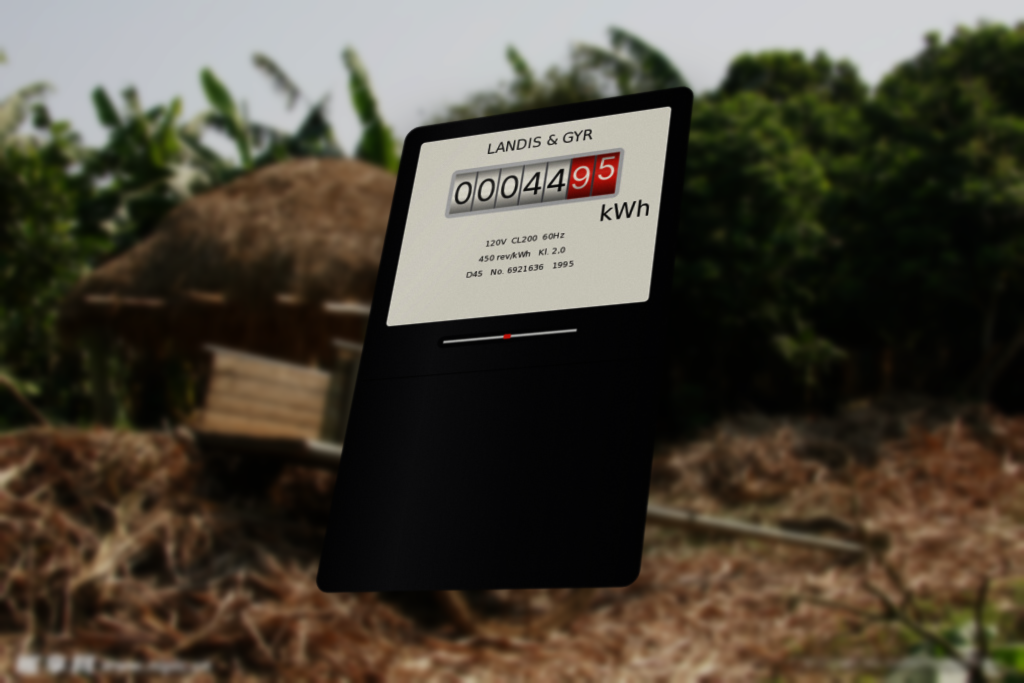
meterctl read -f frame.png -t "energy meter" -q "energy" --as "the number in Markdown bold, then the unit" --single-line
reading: **44.95** kWh
